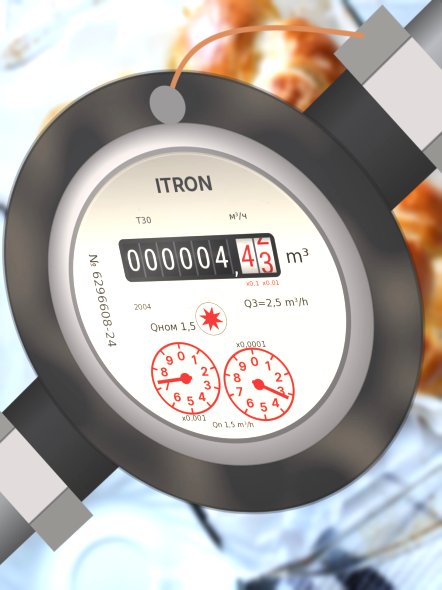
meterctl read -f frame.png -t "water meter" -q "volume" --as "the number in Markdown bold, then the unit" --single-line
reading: **4.4273** m³
